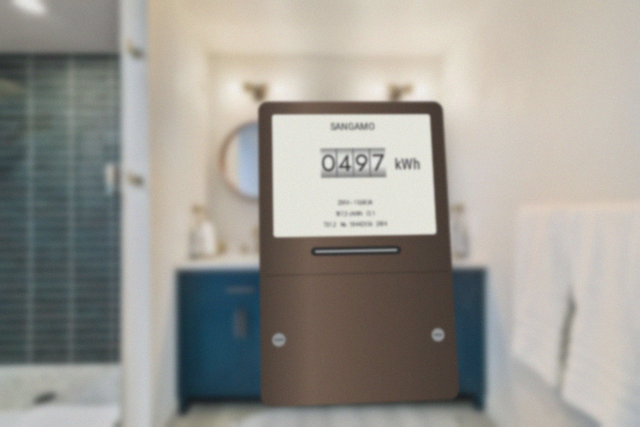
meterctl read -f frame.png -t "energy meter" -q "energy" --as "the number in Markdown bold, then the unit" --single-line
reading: **497** kWh
